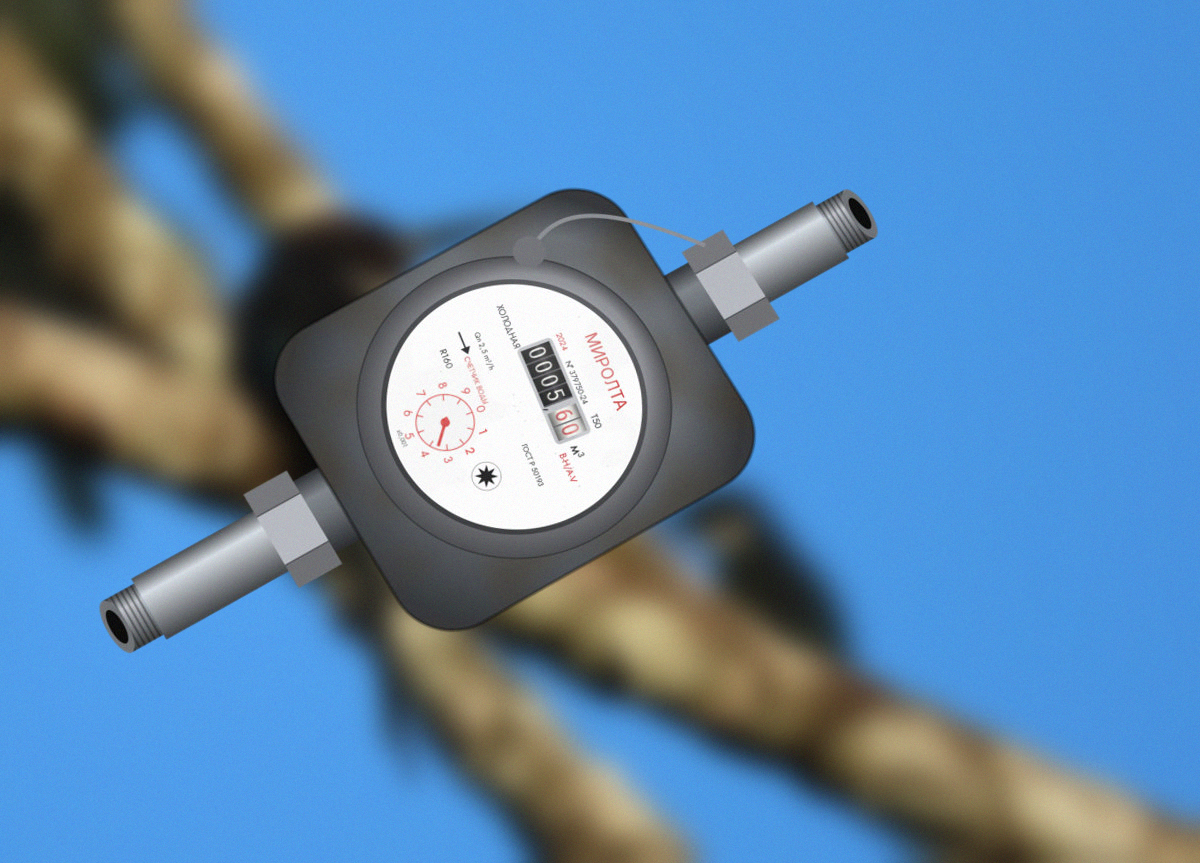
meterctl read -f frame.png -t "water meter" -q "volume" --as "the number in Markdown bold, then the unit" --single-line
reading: **5.603** m³
